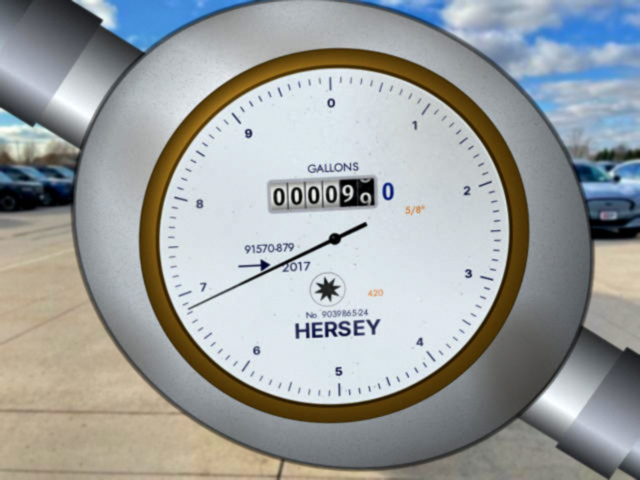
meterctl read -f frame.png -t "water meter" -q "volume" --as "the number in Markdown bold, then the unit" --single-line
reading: **986.8** gal
